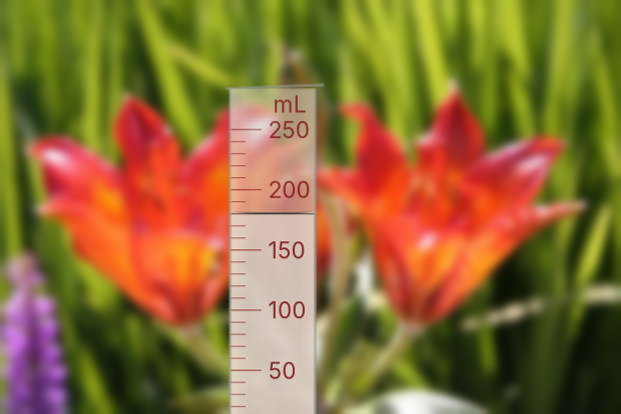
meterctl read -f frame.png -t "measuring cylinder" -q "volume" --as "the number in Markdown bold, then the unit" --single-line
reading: **180** mL
